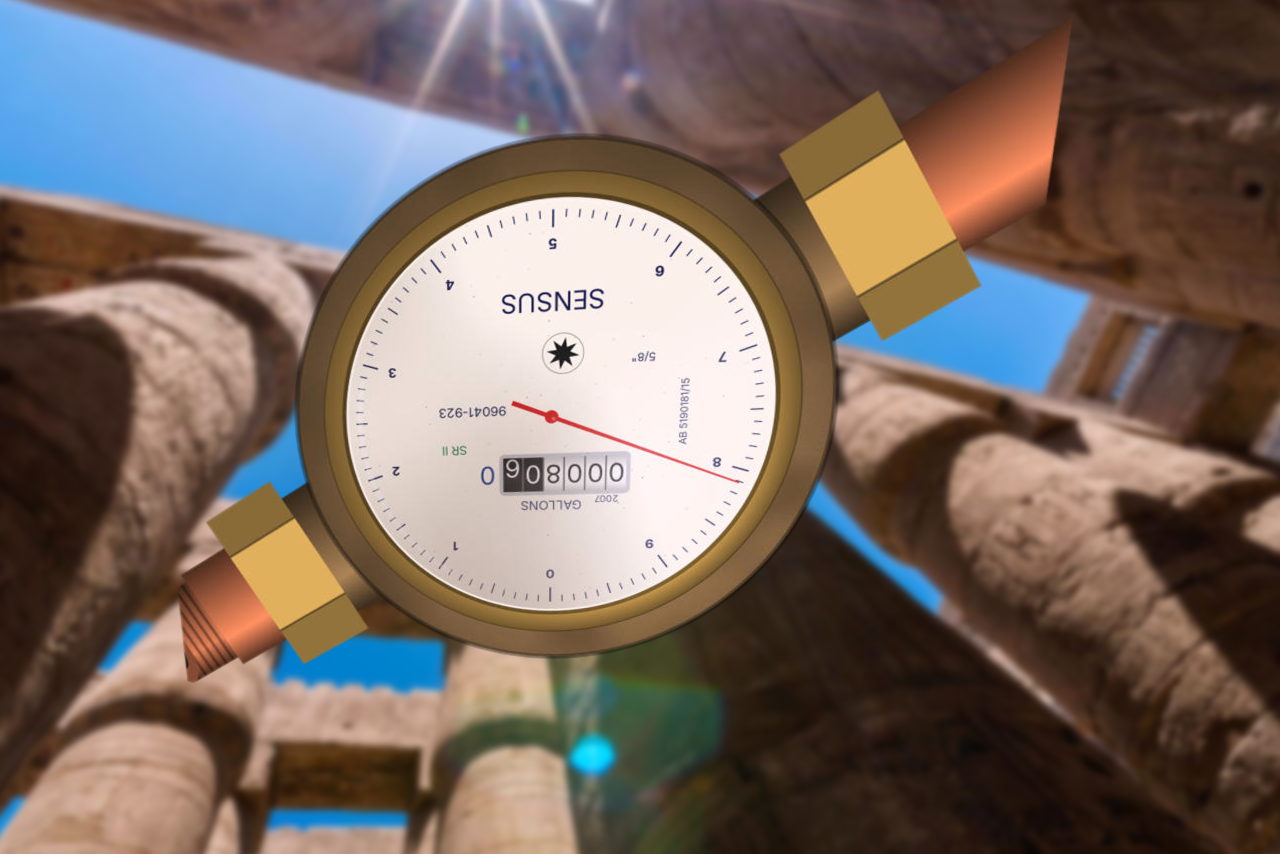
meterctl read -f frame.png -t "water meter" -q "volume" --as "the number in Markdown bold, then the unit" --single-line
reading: **8058.1** gal
